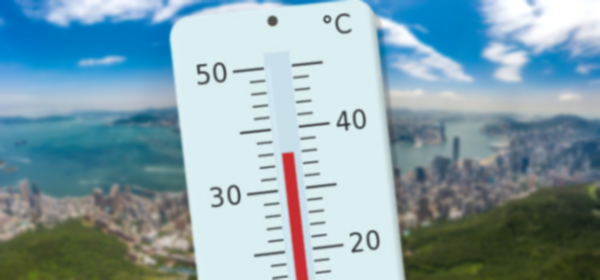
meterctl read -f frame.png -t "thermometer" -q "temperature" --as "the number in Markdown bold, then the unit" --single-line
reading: **36** °C
